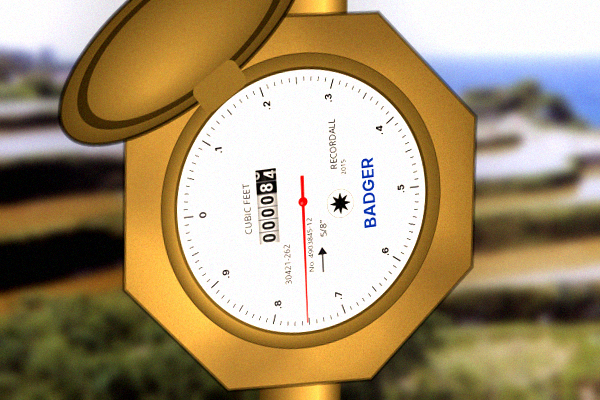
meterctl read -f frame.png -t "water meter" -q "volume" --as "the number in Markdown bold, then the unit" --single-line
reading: **83.75** ft³
